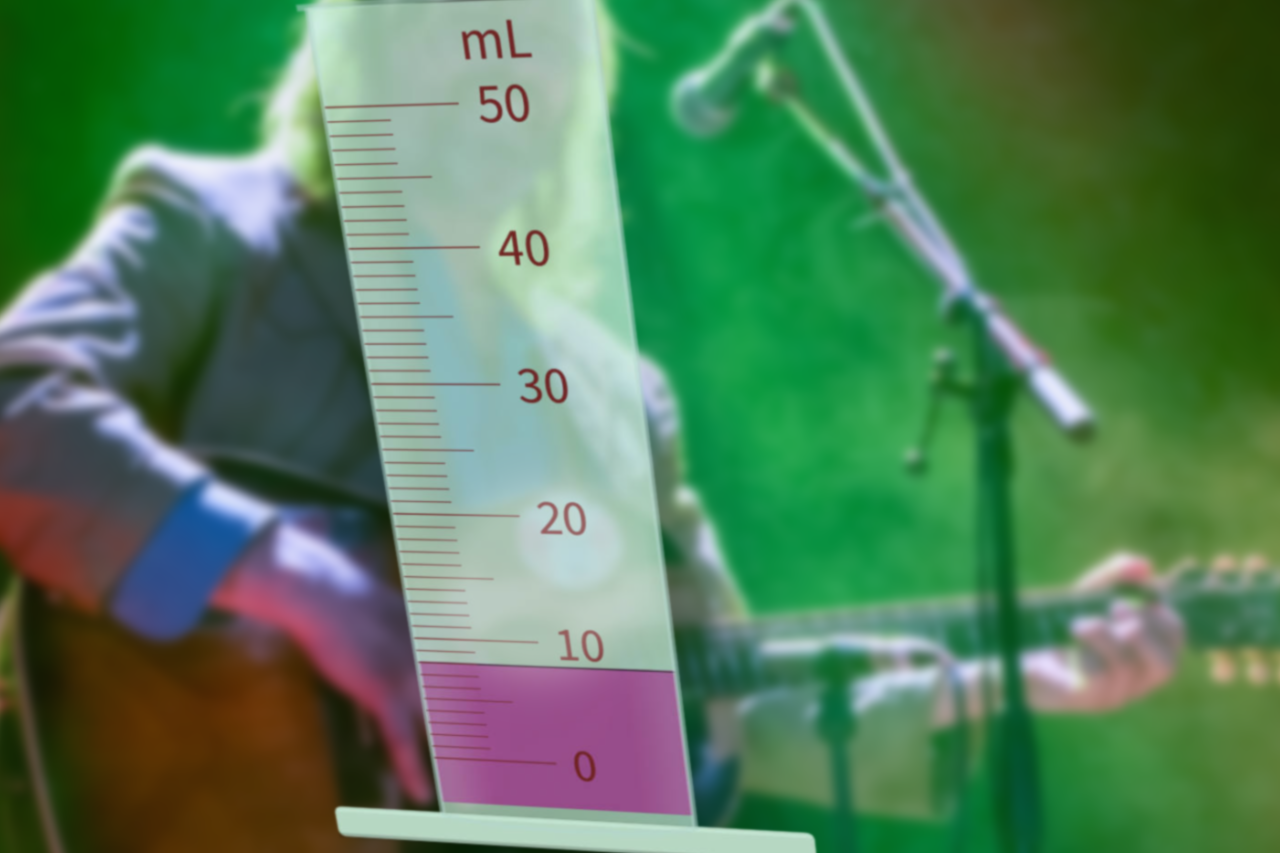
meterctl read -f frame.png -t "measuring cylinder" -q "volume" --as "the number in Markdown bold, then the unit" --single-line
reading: **8** mL
